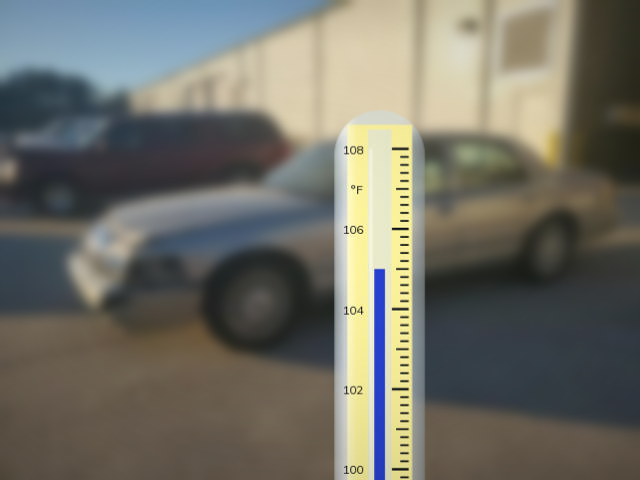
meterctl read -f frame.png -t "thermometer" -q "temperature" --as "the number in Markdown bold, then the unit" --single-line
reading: **105** °F
